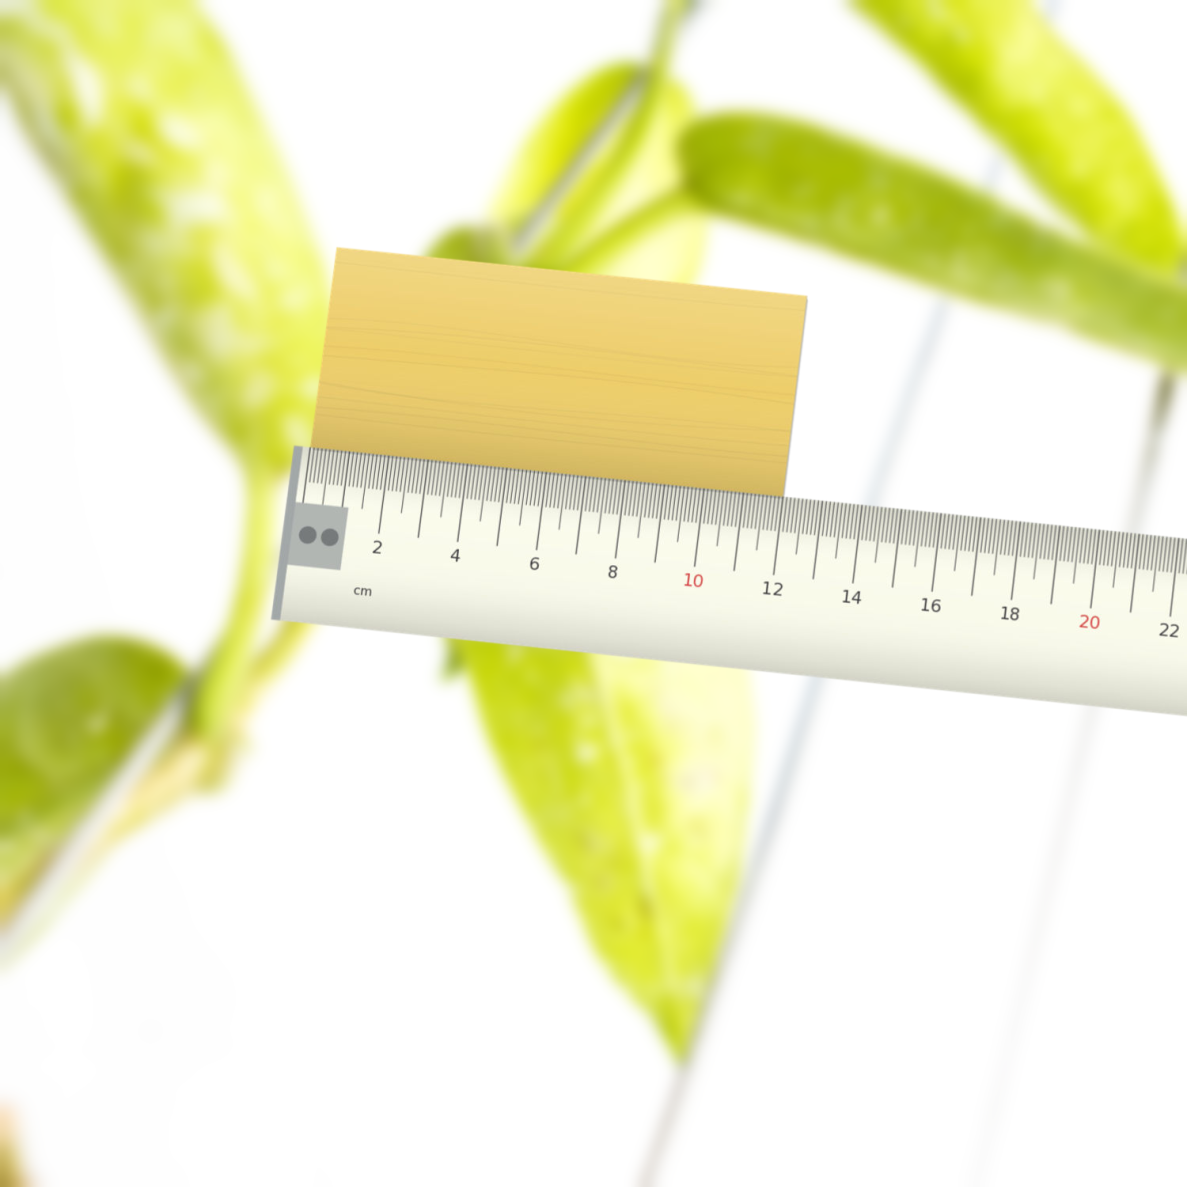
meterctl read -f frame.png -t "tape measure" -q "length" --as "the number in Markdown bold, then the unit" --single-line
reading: **12** cm
